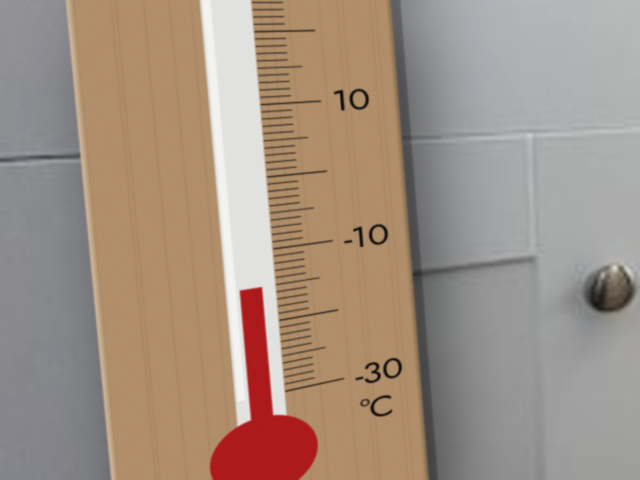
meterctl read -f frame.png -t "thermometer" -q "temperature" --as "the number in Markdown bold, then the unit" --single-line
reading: **-15** °C
